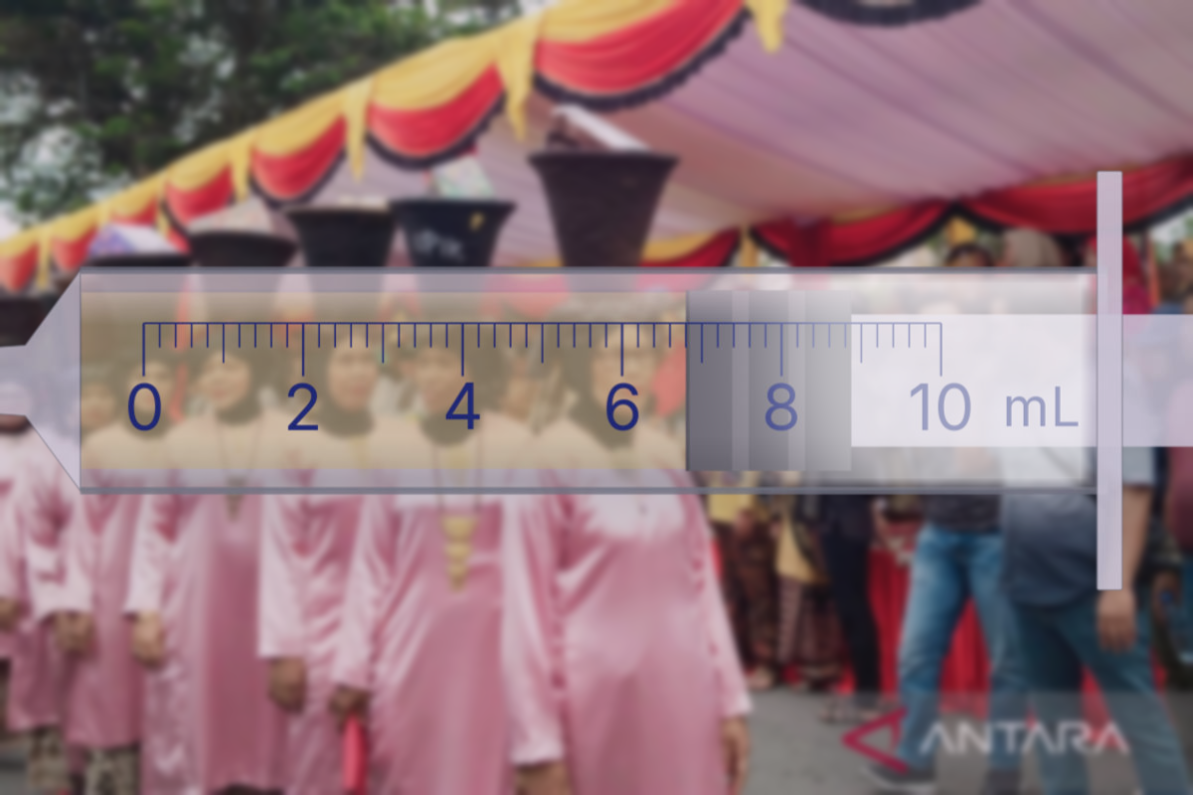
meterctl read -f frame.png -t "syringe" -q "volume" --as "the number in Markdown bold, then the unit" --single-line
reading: **6.8** mL
